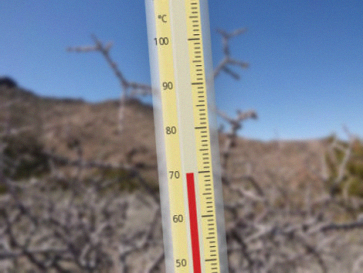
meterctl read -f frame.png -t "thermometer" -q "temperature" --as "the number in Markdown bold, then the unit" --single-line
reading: **70** °C
